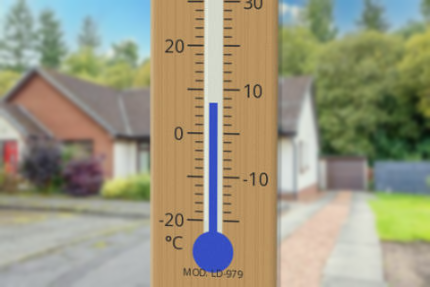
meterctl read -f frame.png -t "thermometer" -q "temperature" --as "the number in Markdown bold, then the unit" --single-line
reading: **7** °C
